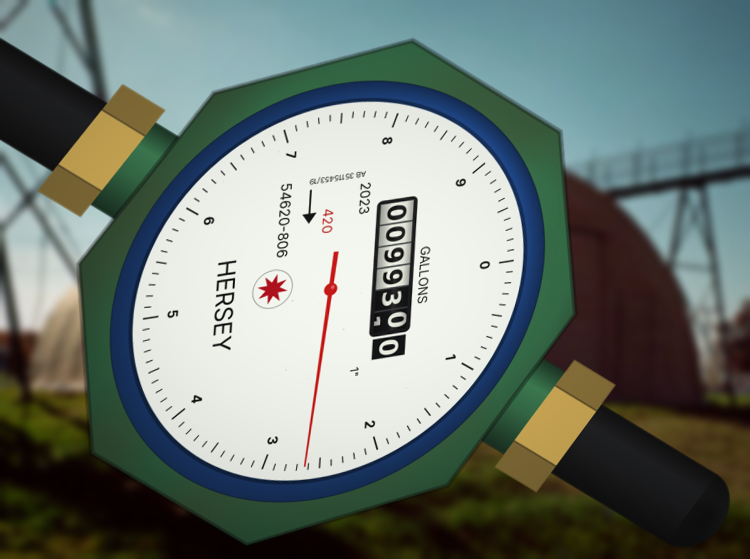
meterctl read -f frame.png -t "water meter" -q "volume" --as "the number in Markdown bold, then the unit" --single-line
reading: **99302.6** gal
